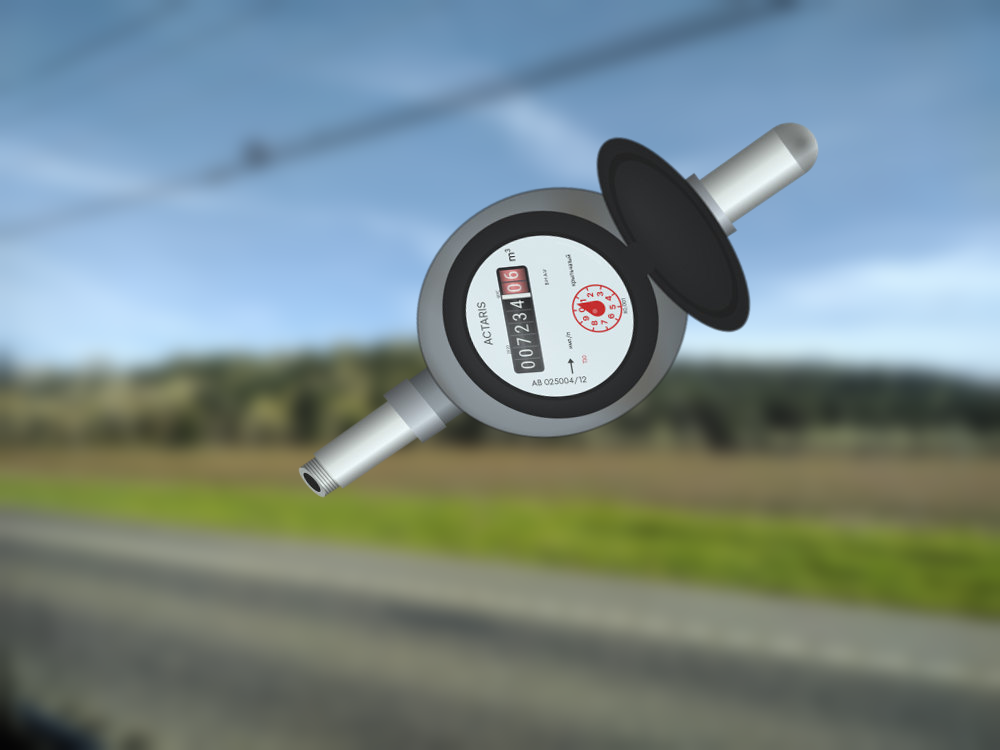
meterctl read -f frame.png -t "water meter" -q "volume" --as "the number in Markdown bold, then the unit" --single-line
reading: **7234.060** m³
